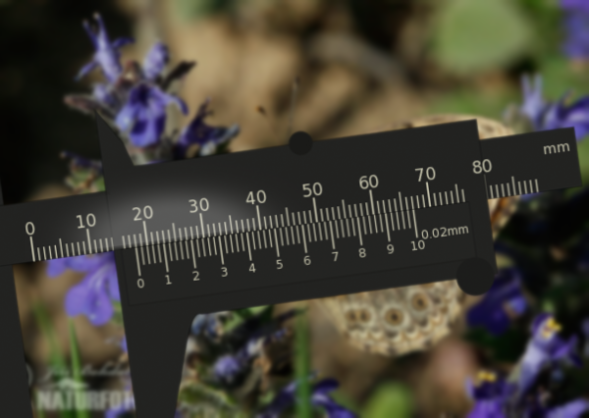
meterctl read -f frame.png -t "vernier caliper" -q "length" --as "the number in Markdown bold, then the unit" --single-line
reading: **18.0** mm
